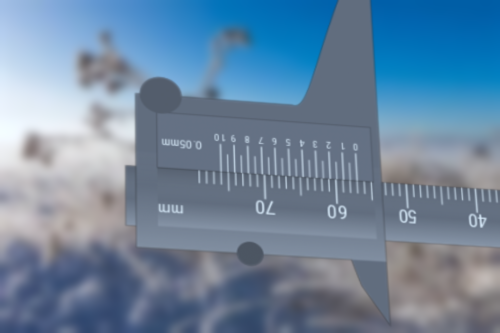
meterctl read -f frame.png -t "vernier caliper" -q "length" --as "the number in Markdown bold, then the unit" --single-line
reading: **57.0** mm
